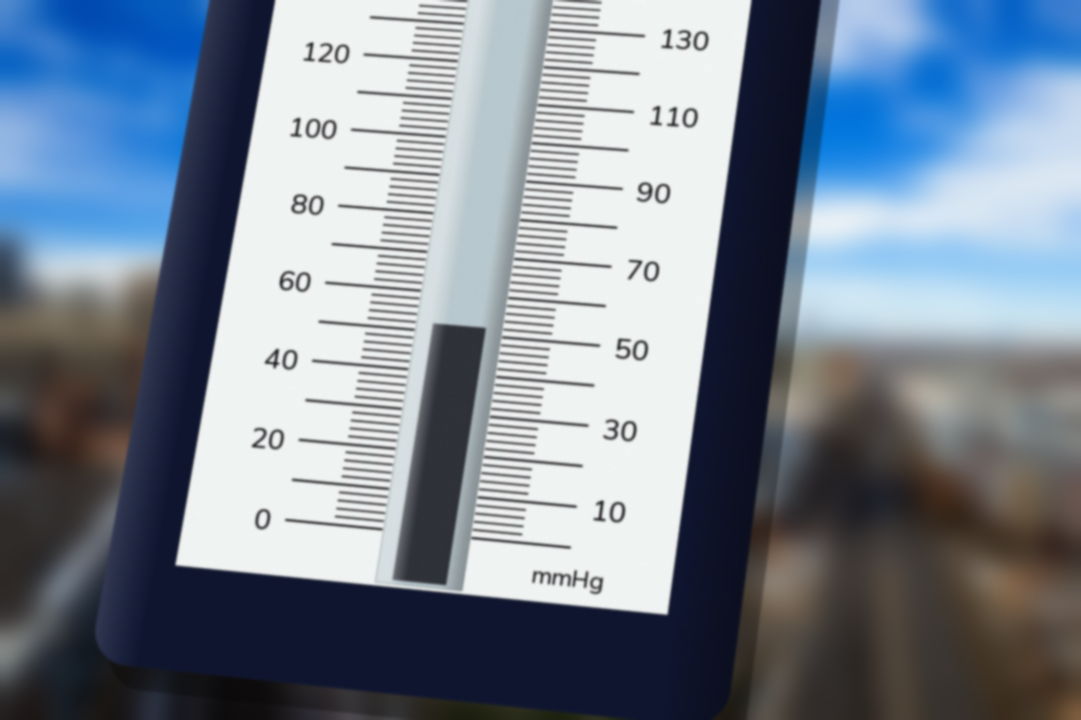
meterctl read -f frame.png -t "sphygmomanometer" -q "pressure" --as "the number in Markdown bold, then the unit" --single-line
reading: **52** mmHg
